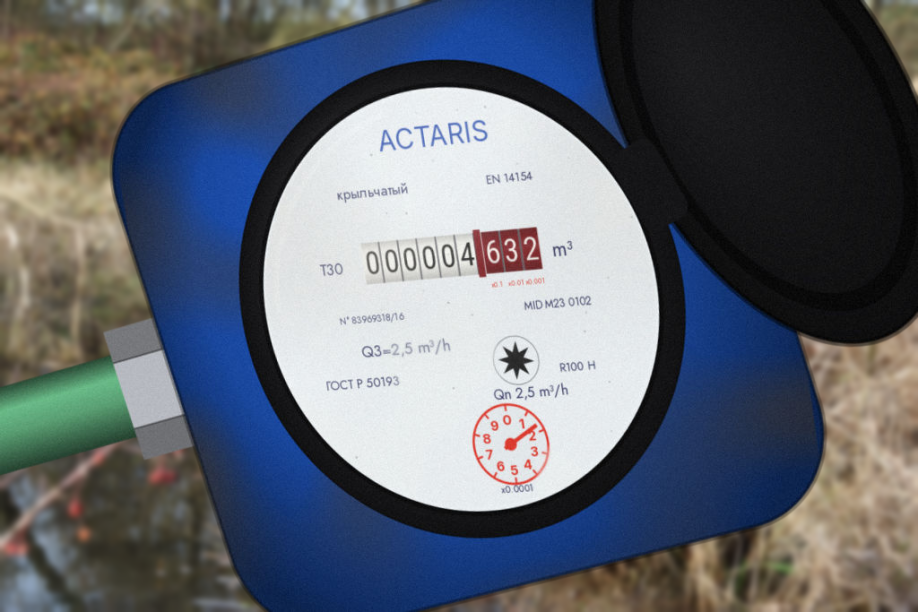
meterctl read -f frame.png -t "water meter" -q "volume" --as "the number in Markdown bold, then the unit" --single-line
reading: **4.6321** m³
